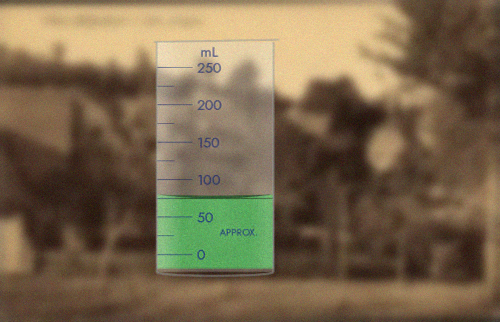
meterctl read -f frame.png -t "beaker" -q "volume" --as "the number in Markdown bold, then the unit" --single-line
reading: **75** mL
